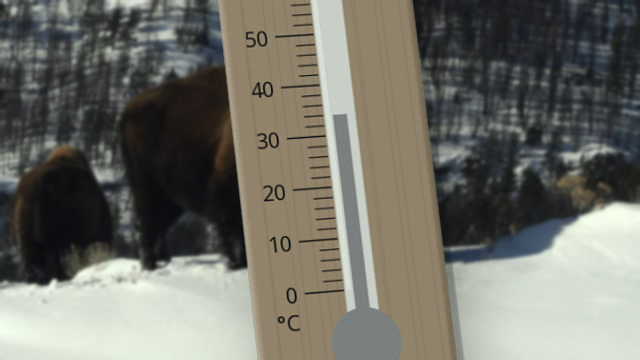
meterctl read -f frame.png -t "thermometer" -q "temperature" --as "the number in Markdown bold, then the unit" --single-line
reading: **34** °C
